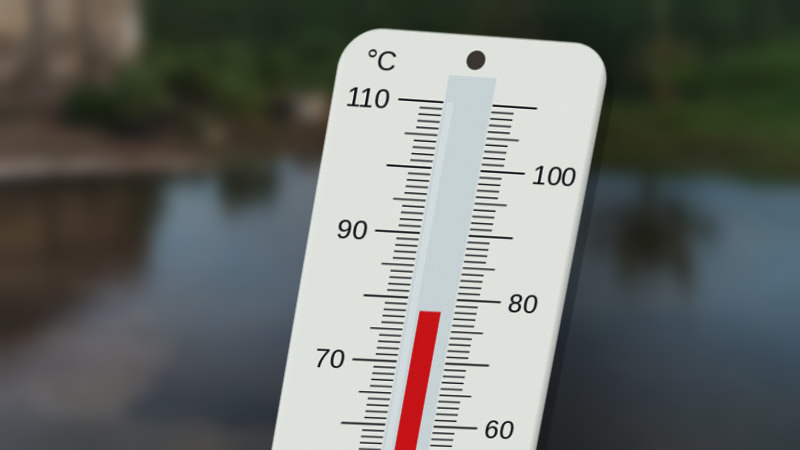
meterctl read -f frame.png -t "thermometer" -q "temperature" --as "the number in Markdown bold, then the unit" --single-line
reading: **78** °C
